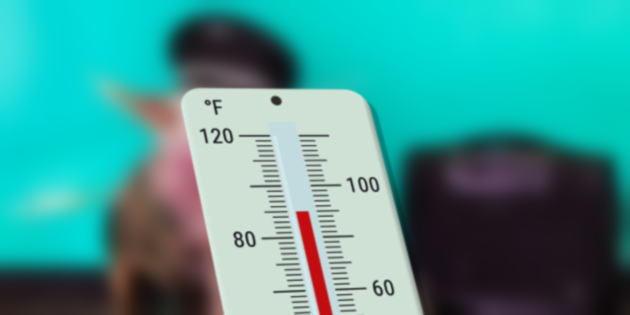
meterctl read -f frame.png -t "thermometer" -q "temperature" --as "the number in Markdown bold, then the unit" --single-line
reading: **90** °F
